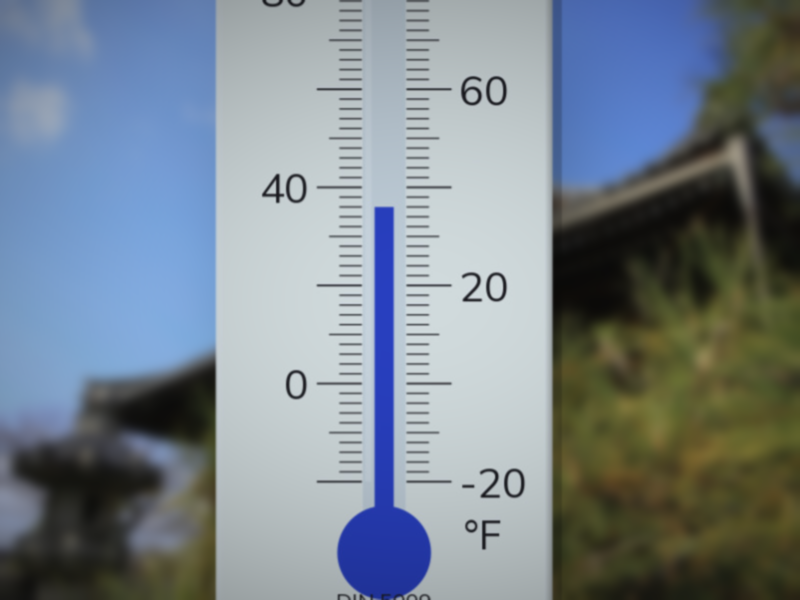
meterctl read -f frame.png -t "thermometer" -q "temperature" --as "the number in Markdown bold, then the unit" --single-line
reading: **36** °F
